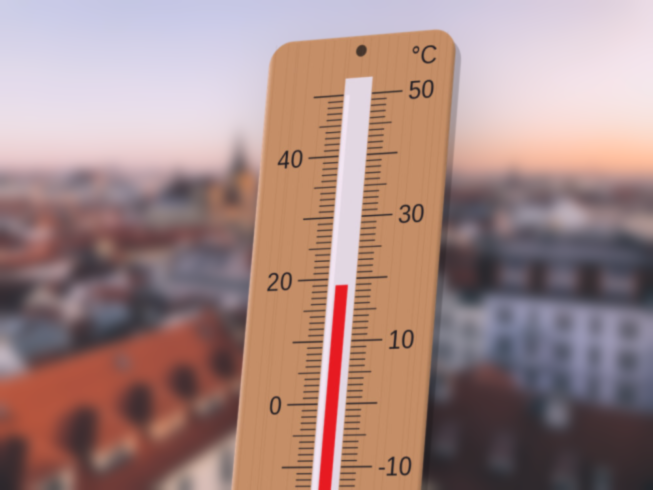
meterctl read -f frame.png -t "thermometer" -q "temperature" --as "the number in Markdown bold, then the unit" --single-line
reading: **19** °C
